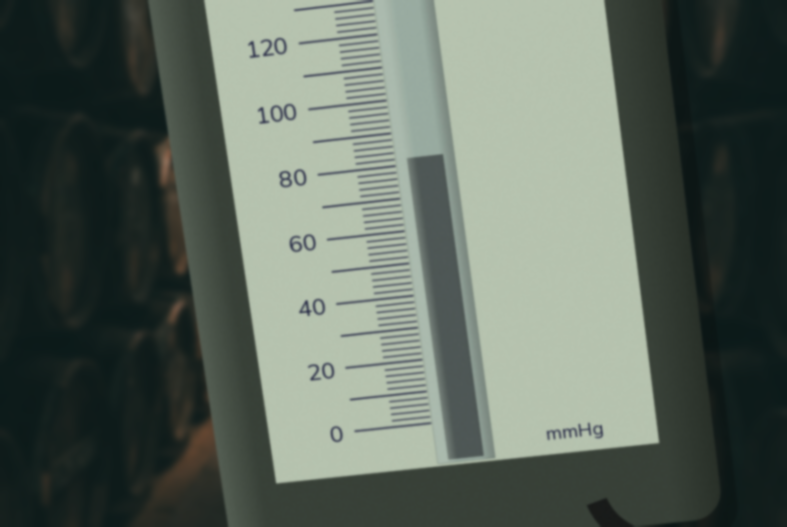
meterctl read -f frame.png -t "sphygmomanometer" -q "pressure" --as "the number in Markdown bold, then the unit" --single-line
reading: **82** mmHg
